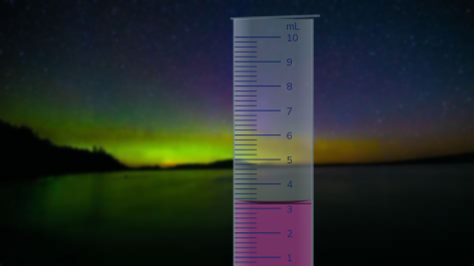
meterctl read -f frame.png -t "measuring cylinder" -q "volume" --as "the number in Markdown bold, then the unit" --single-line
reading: **3.2** mL
